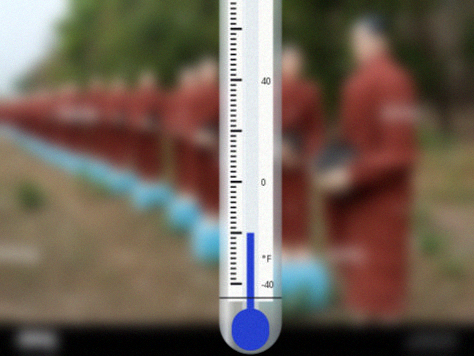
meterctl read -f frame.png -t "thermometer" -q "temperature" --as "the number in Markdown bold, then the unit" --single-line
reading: **-20** °F
